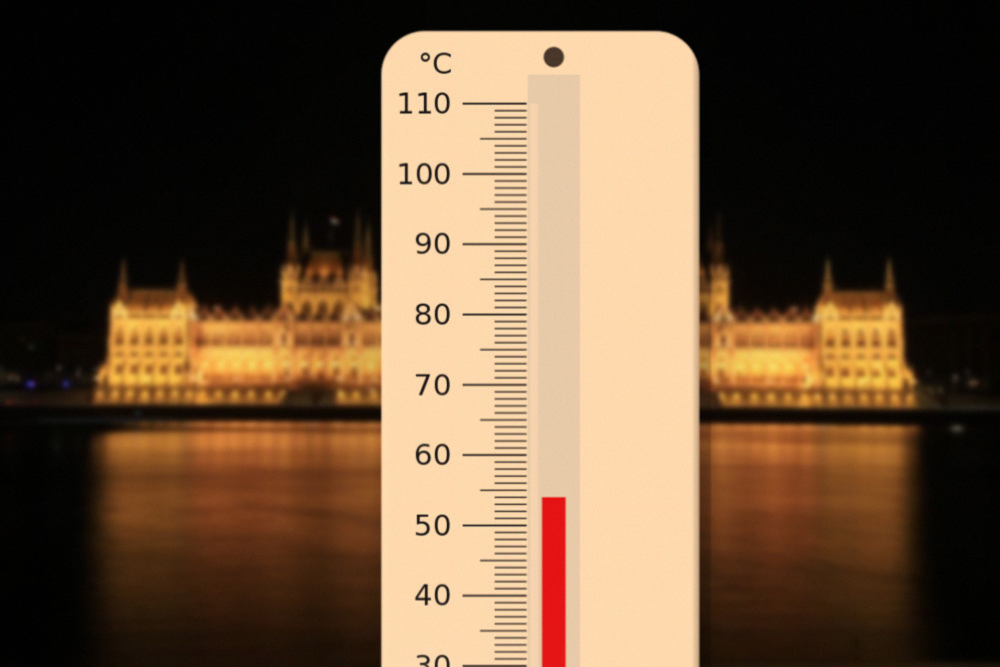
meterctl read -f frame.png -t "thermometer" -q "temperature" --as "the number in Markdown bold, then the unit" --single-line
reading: **54** °C
